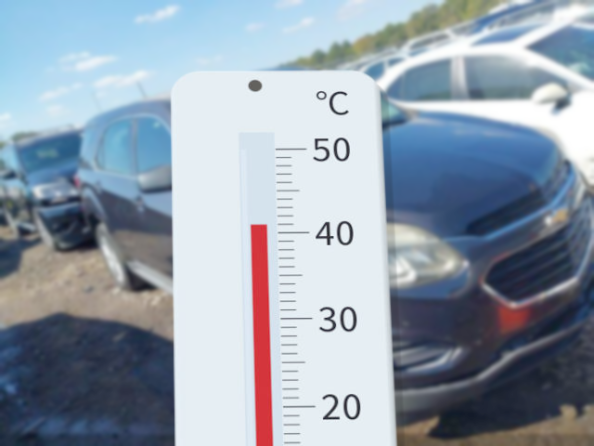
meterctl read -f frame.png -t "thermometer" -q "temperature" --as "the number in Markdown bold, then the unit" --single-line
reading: **41** °C
